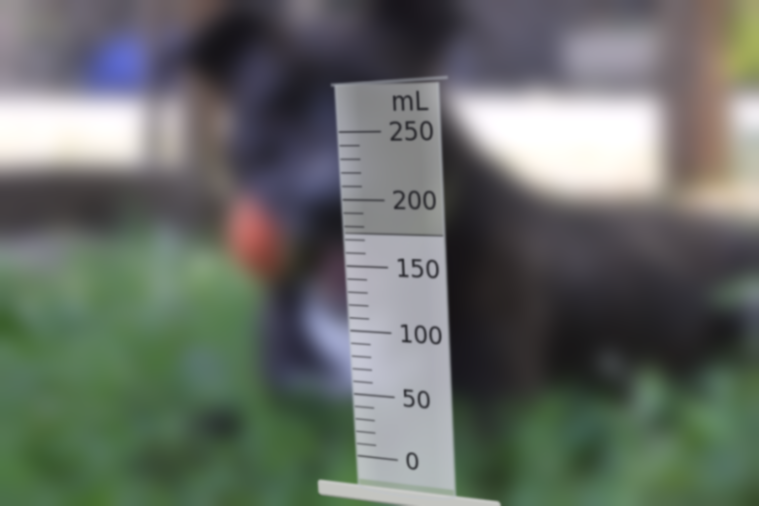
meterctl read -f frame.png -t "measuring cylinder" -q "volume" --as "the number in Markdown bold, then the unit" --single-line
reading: **175** mL
